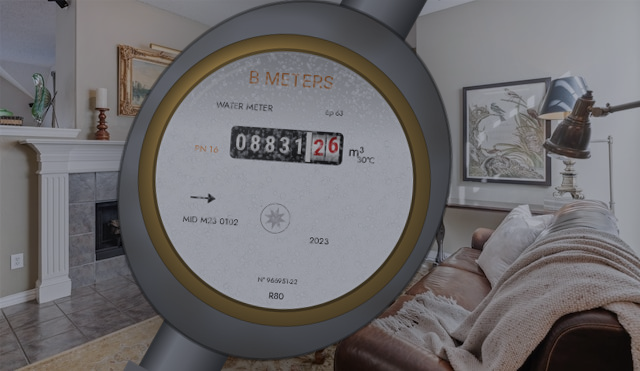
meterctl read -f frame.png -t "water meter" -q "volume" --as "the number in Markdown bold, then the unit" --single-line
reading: **8831.26** m³
